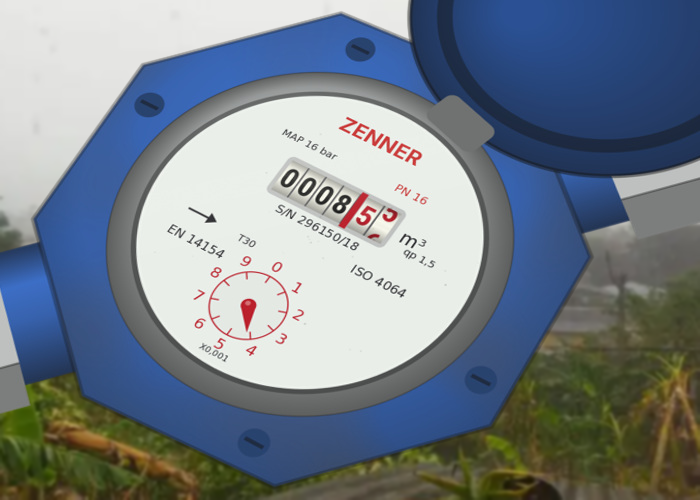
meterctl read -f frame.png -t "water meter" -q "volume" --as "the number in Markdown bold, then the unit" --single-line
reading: **8.554** m³
